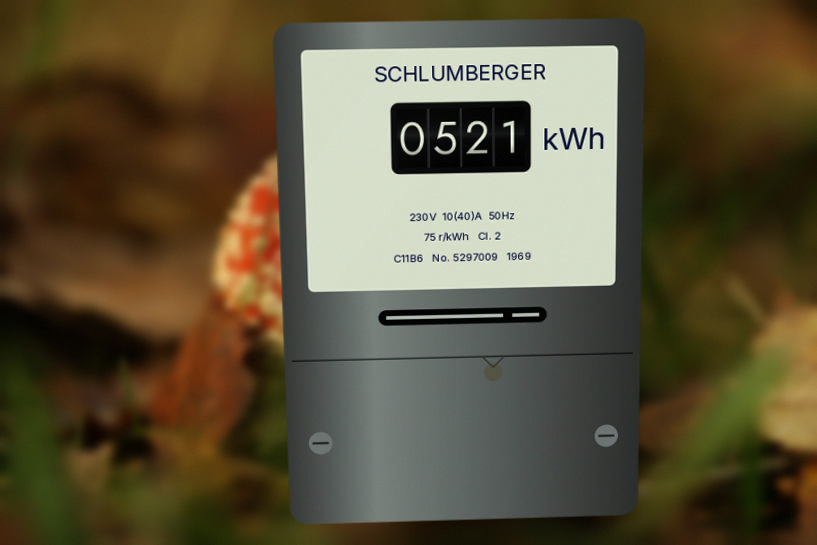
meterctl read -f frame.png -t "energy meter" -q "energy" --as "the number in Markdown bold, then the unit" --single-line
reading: **521** kWh
